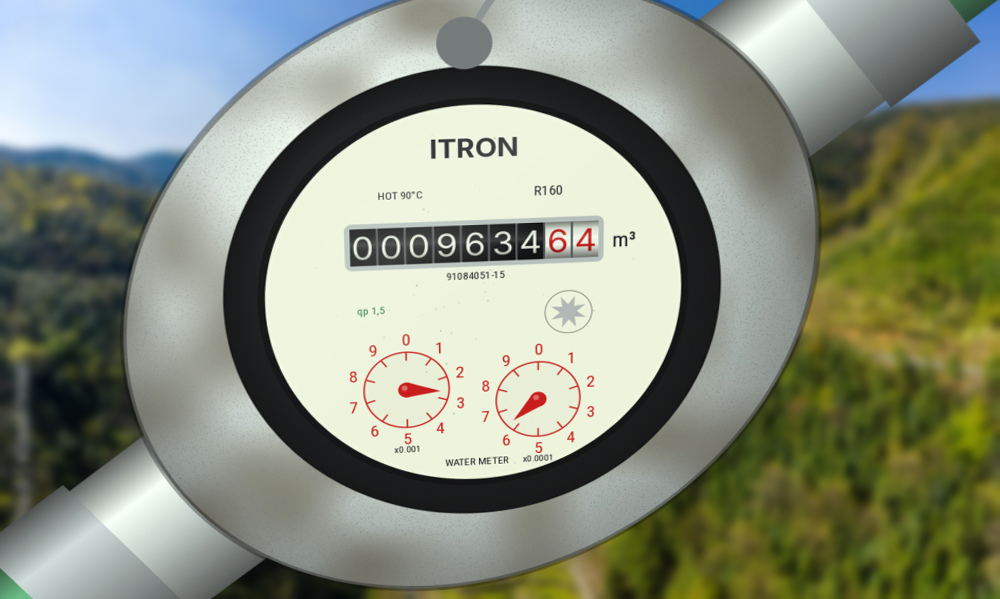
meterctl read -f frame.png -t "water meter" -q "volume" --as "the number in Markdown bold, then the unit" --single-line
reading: **9634.6426** m³
